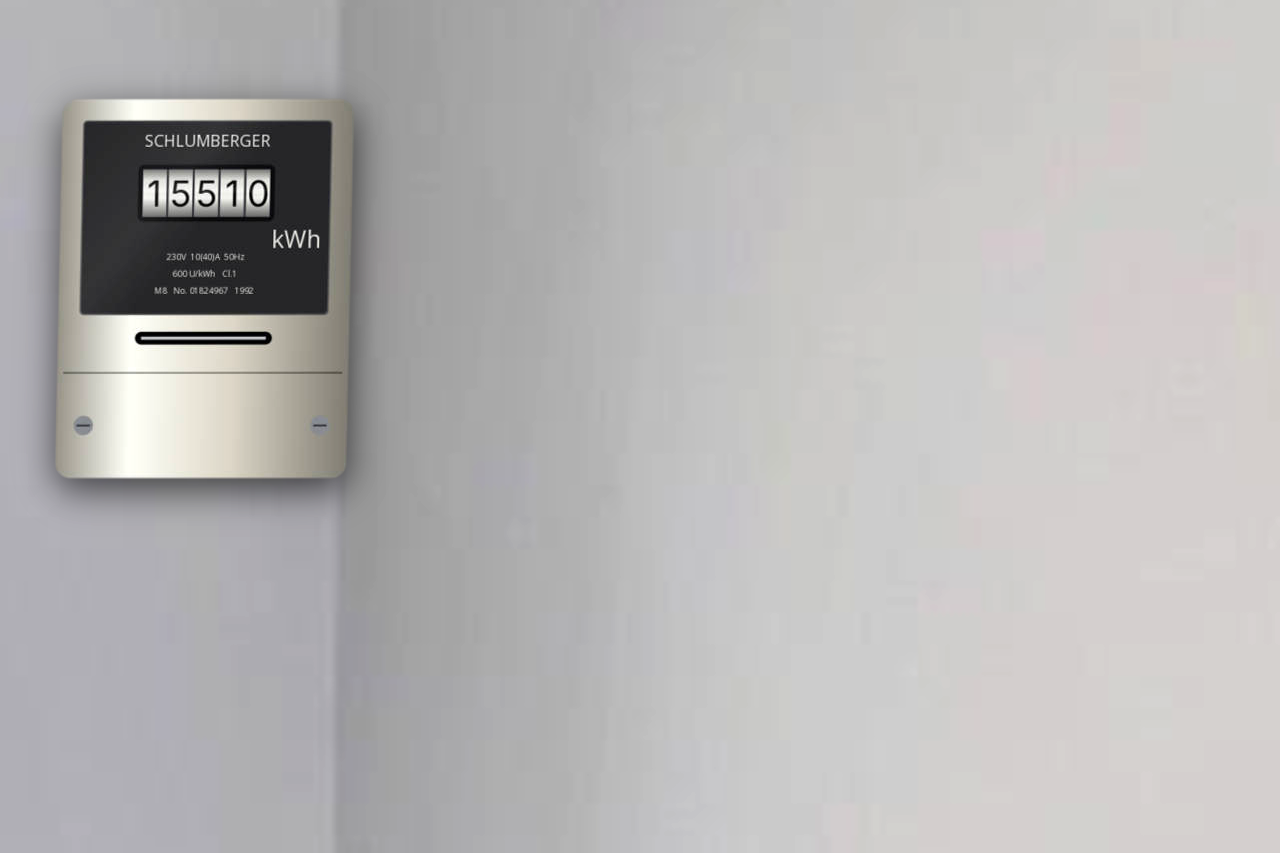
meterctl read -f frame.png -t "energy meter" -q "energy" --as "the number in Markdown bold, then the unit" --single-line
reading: **15510** kWh
